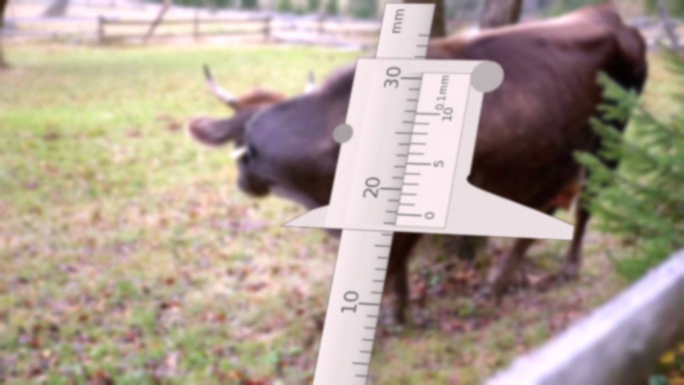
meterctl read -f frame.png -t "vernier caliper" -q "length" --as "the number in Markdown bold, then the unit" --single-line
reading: **17.8** mm
